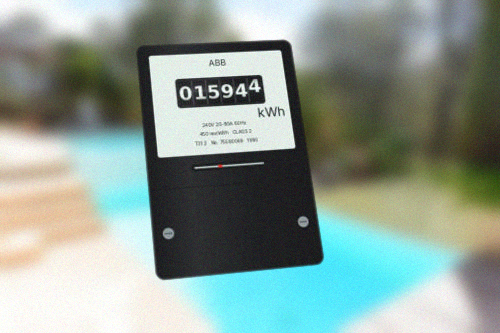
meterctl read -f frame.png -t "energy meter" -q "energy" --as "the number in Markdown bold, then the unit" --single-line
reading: **15944** kWh
